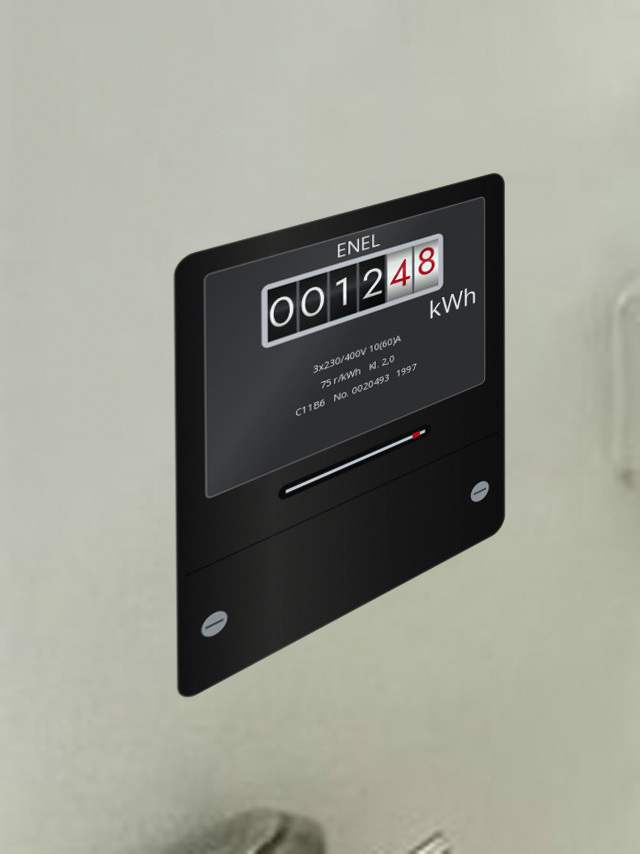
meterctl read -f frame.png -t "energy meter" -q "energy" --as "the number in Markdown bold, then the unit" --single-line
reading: **12.48** kWh
